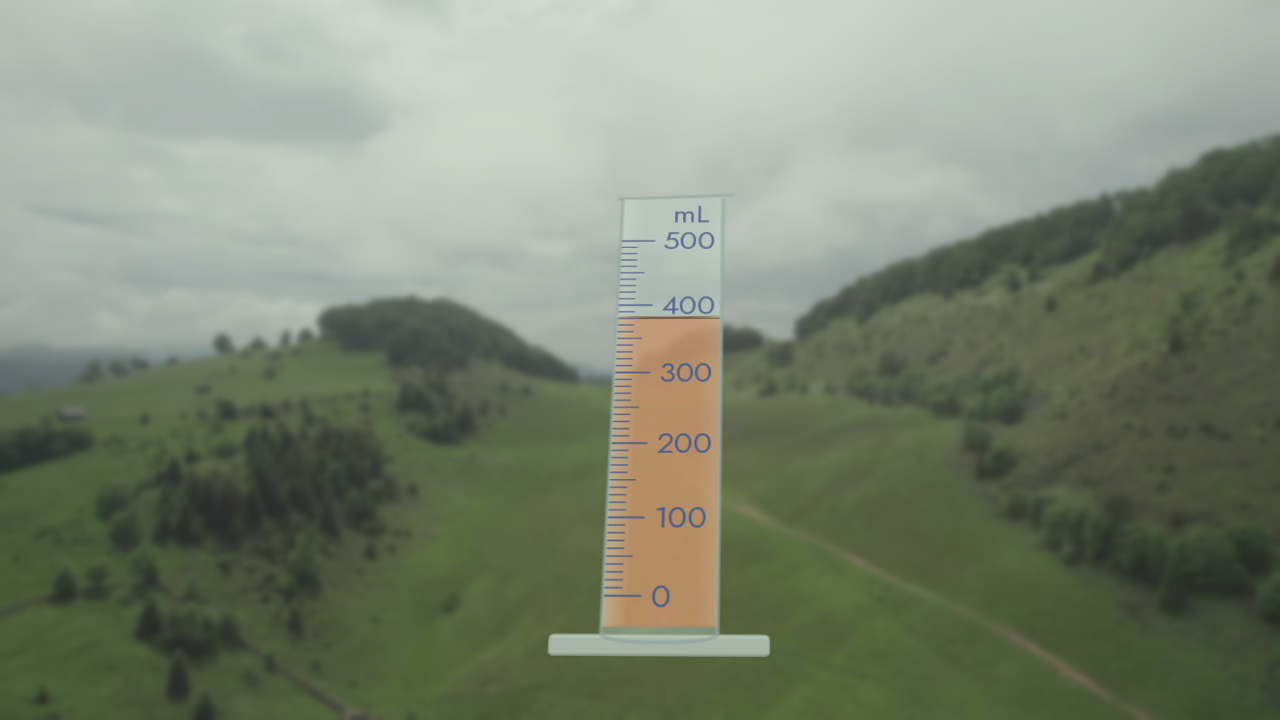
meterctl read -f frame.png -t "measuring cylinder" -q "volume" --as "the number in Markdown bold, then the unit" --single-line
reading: **380** mL
